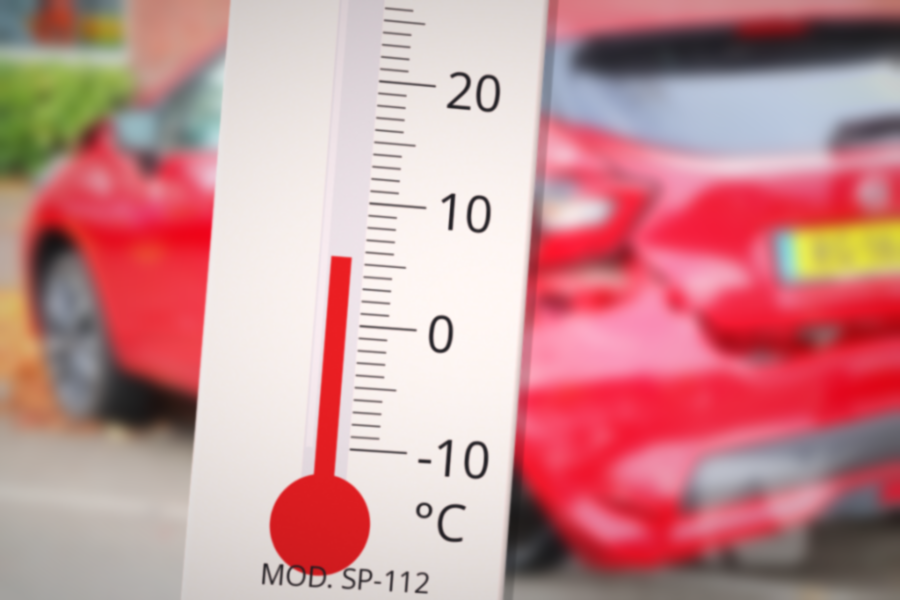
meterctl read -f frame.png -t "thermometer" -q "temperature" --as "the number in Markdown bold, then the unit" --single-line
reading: **5.5** °C
